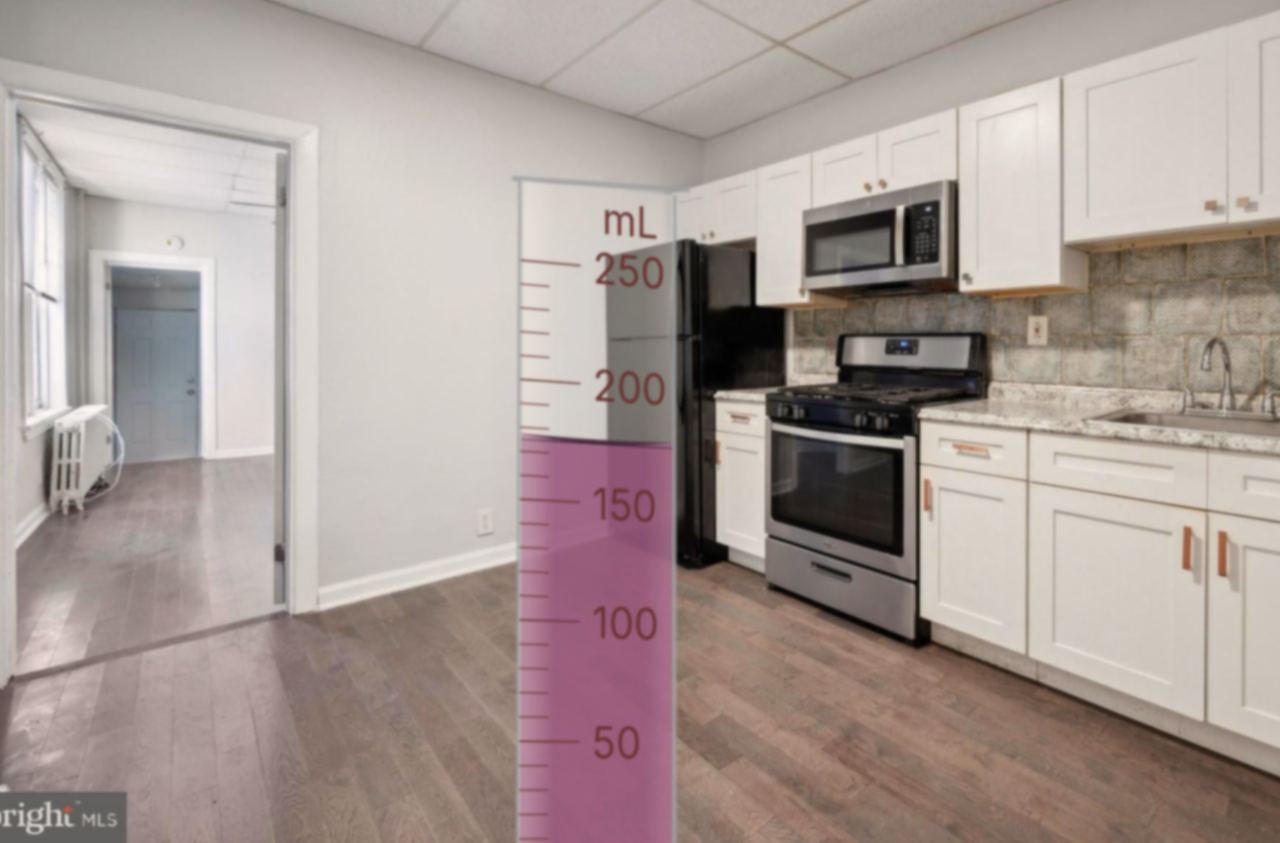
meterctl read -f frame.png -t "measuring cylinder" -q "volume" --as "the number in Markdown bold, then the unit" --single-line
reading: **175** mL
